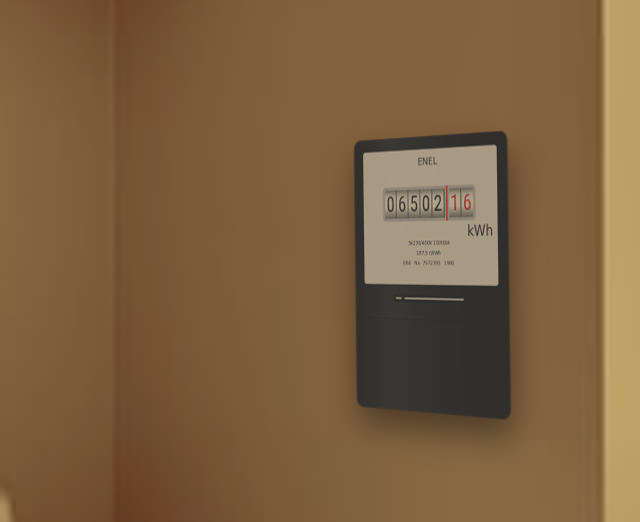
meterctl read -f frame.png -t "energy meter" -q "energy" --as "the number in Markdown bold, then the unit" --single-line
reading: **6502.16** kWh
